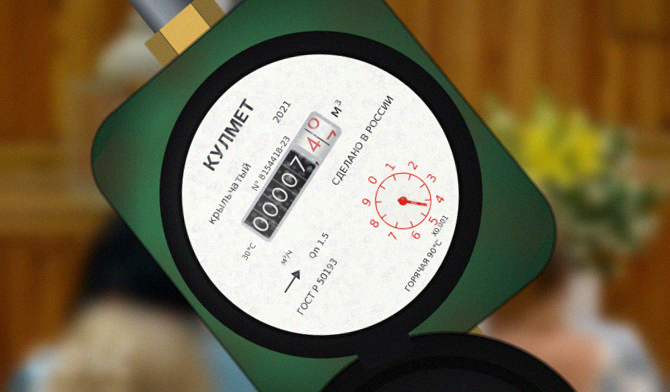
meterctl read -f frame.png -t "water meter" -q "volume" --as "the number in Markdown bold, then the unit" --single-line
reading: **7.464** m³
